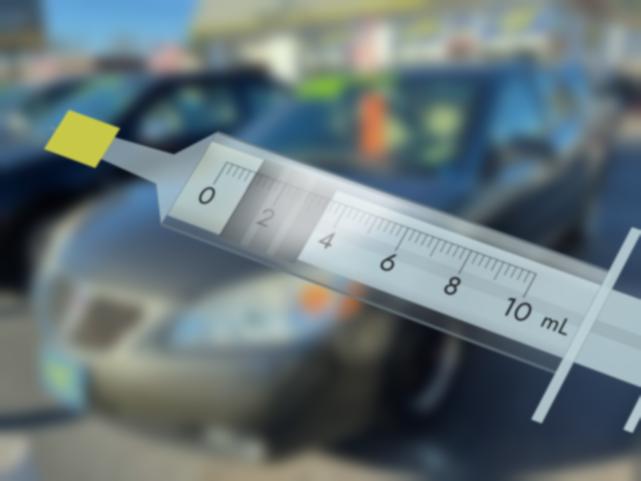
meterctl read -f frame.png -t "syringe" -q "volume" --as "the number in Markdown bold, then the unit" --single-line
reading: **1** mL
